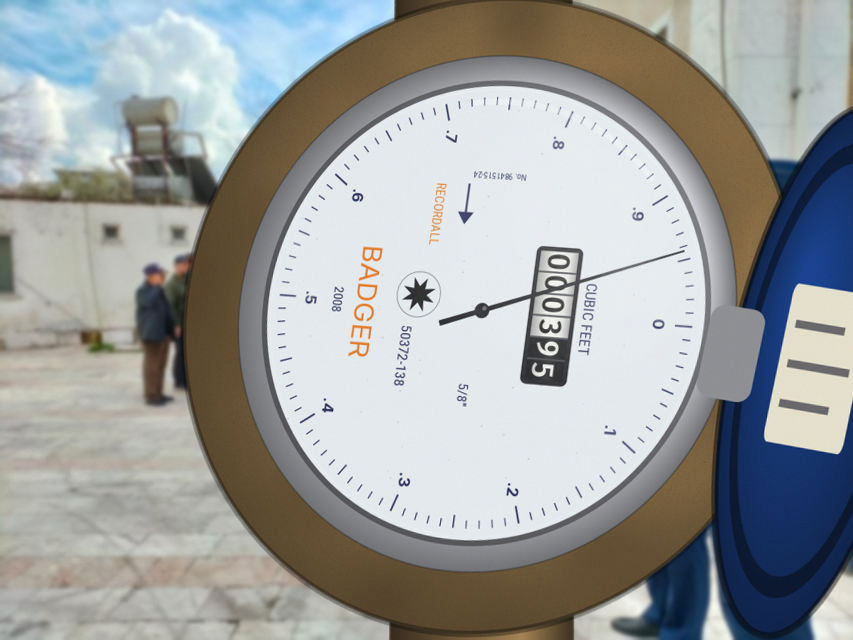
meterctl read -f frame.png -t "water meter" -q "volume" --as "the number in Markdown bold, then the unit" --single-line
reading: **394.94** ft³
